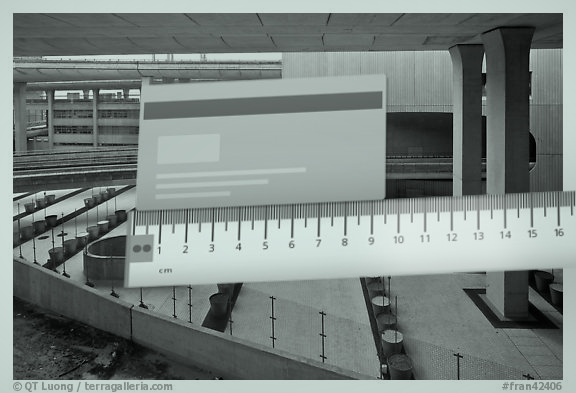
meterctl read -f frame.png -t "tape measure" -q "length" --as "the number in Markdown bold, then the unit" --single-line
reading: **9.5** cm
